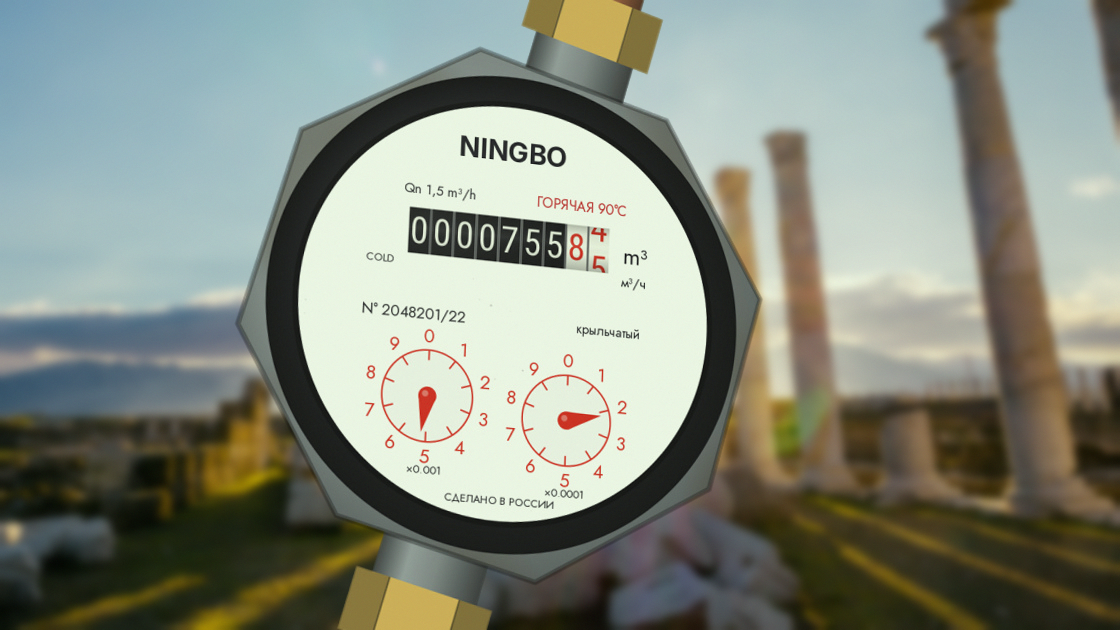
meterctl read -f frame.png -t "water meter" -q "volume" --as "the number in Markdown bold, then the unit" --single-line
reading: **755.8452** m³
